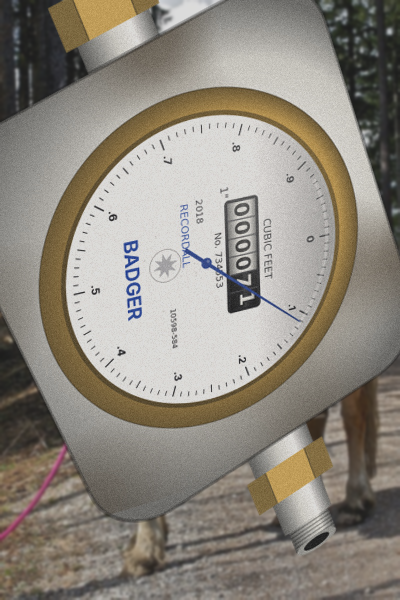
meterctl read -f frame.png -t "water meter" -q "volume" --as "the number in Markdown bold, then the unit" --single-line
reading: **71.11** ft³
